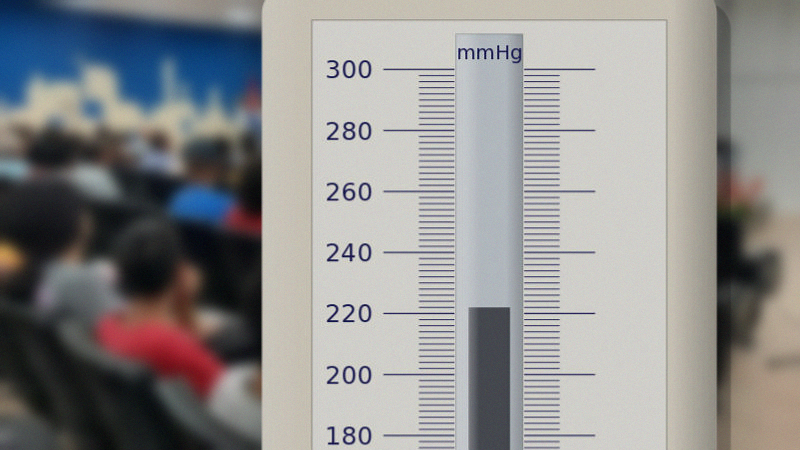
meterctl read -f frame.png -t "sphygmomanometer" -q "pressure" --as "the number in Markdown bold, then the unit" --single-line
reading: **222** mmHg
